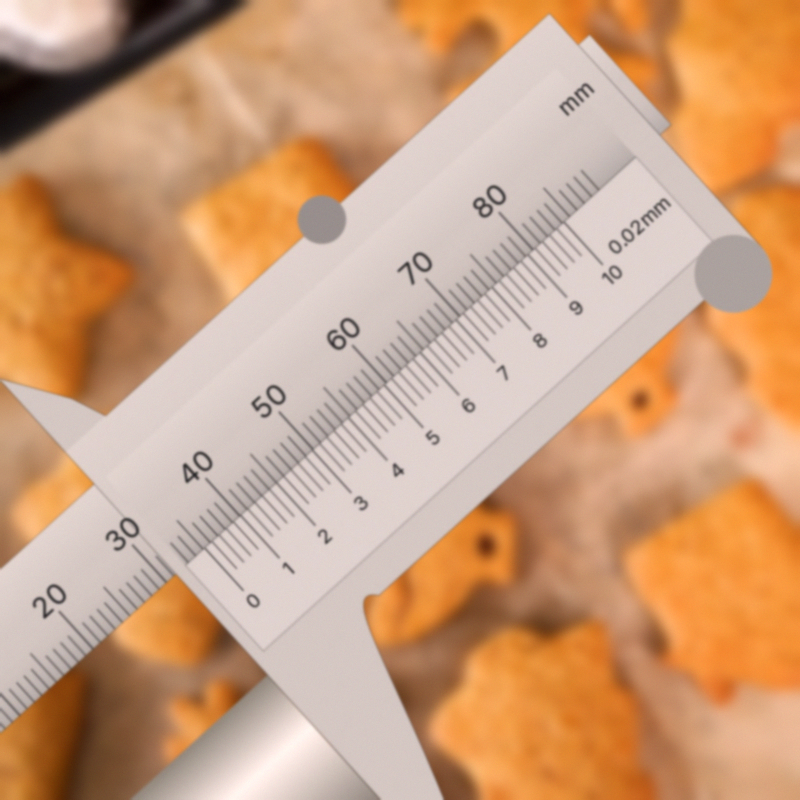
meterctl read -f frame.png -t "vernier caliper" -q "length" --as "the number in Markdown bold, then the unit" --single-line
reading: **35.2** mm
